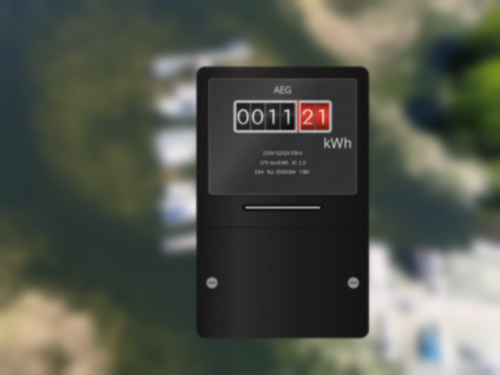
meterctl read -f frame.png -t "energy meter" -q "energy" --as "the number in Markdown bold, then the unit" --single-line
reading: **11.21** kWh
